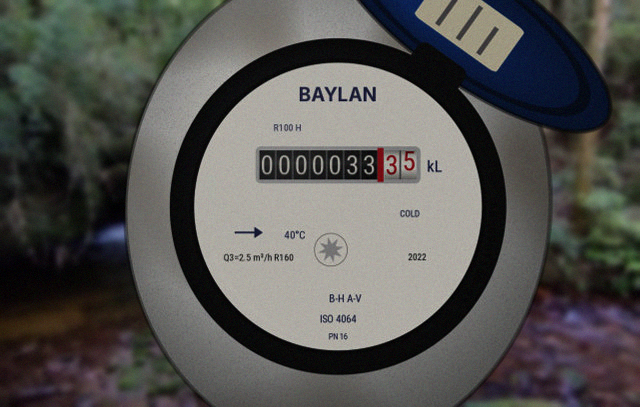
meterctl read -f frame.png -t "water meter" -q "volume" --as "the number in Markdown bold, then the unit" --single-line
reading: **33.35** kL
